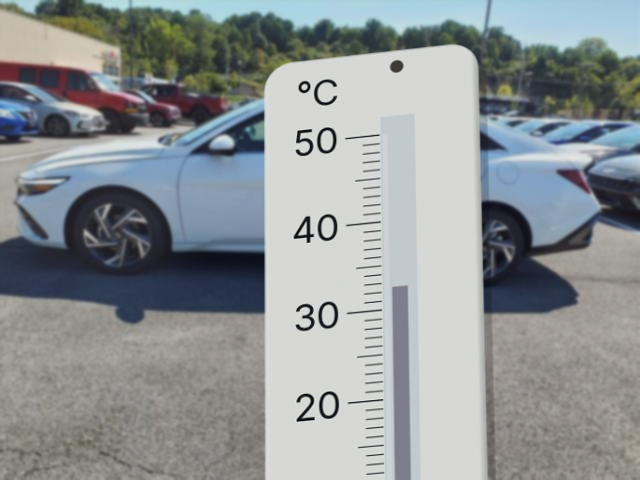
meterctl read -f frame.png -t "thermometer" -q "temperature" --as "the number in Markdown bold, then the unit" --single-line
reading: **32.5** °C
